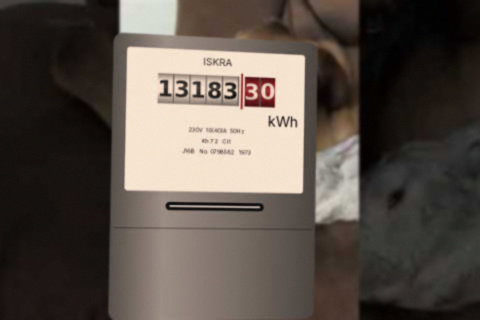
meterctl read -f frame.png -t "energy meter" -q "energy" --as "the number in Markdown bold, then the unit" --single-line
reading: **13183.30** kWh
